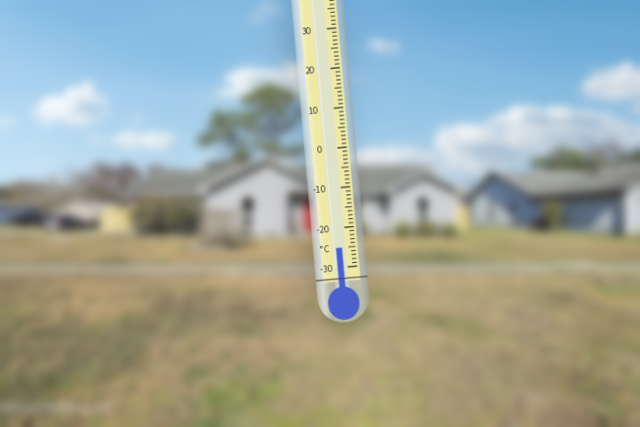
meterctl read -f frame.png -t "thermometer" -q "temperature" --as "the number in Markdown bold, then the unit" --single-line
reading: **-25** °C
